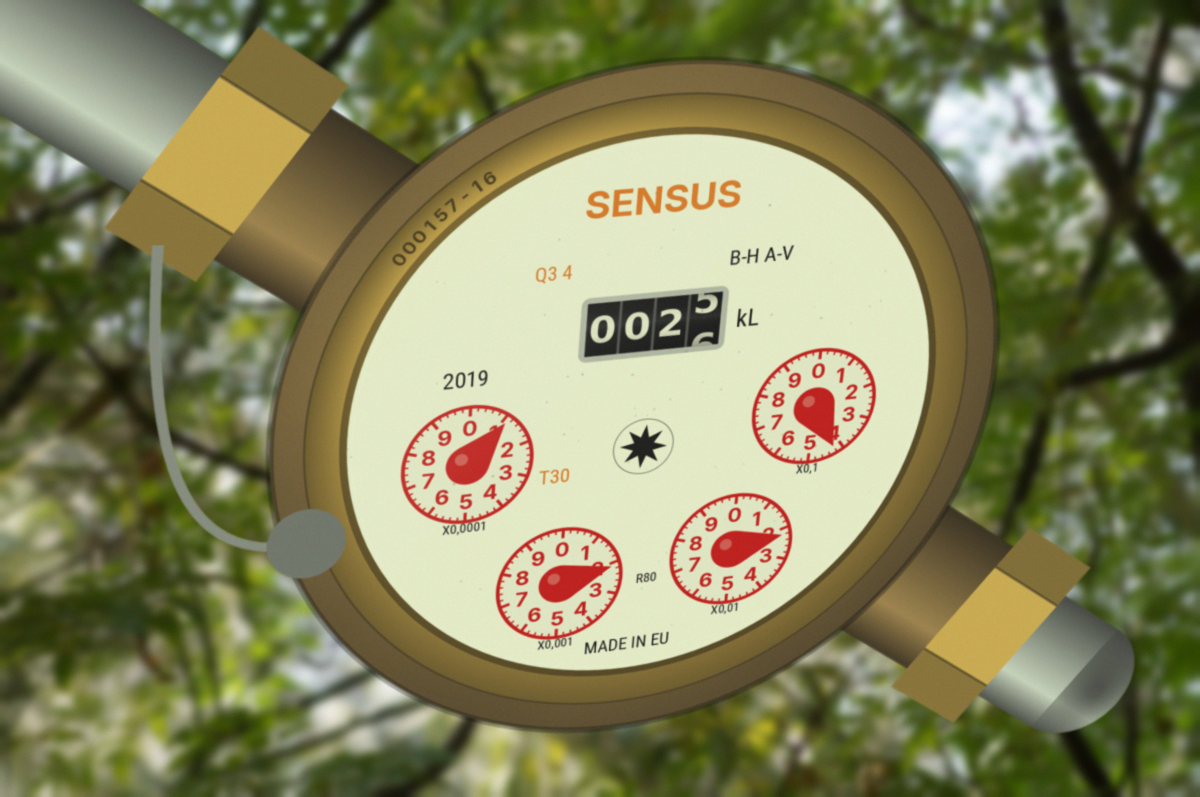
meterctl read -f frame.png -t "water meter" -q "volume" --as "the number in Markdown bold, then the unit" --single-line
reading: **25.4221** kL
